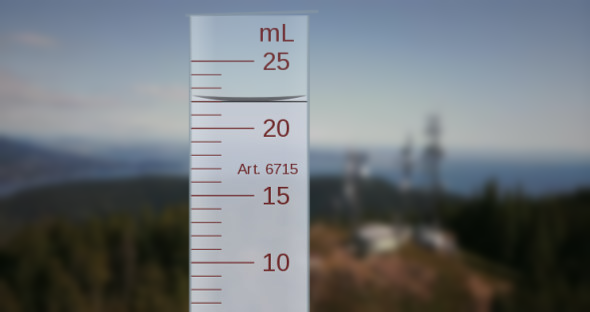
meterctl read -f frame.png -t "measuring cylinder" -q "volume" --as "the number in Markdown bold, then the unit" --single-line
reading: **22** mL
